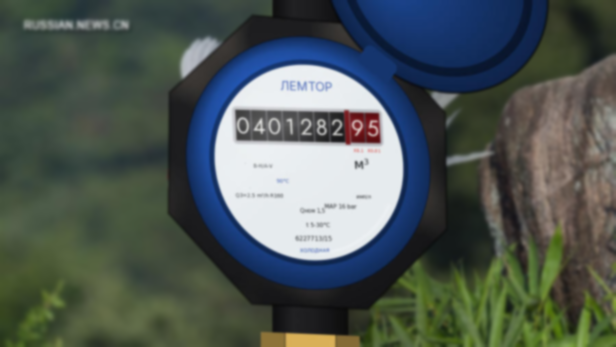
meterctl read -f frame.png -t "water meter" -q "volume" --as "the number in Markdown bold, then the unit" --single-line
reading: **401282.95** m³
